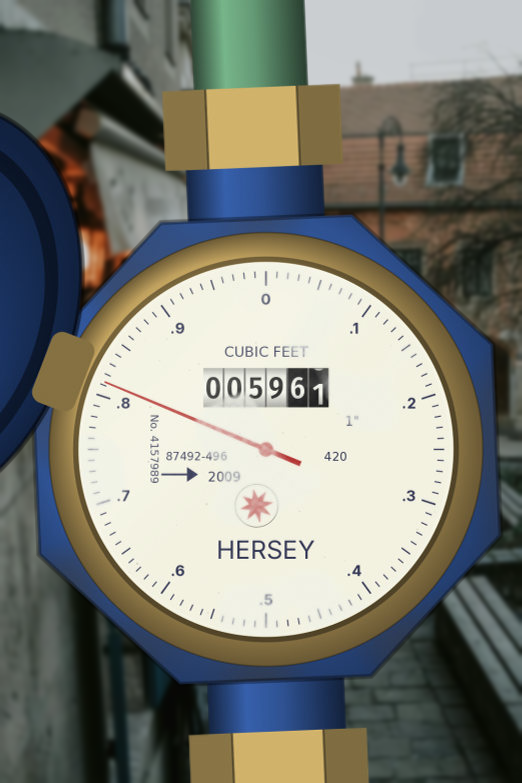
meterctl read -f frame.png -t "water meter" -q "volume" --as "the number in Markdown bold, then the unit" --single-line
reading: **5960.81** ft³
